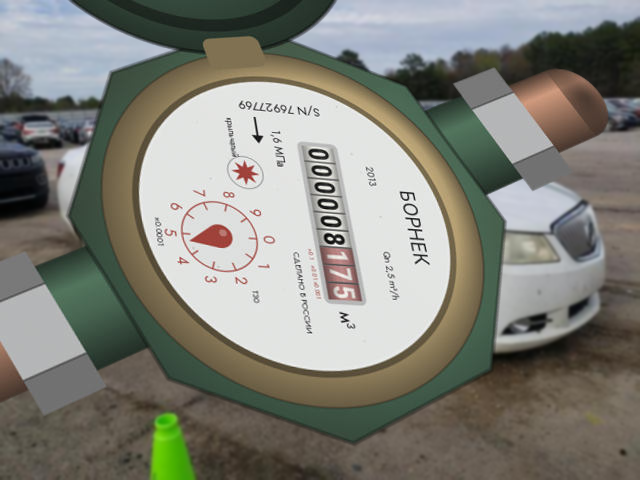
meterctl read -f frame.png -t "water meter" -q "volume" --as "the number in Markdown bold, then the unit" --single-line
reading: **8.1754** m³
